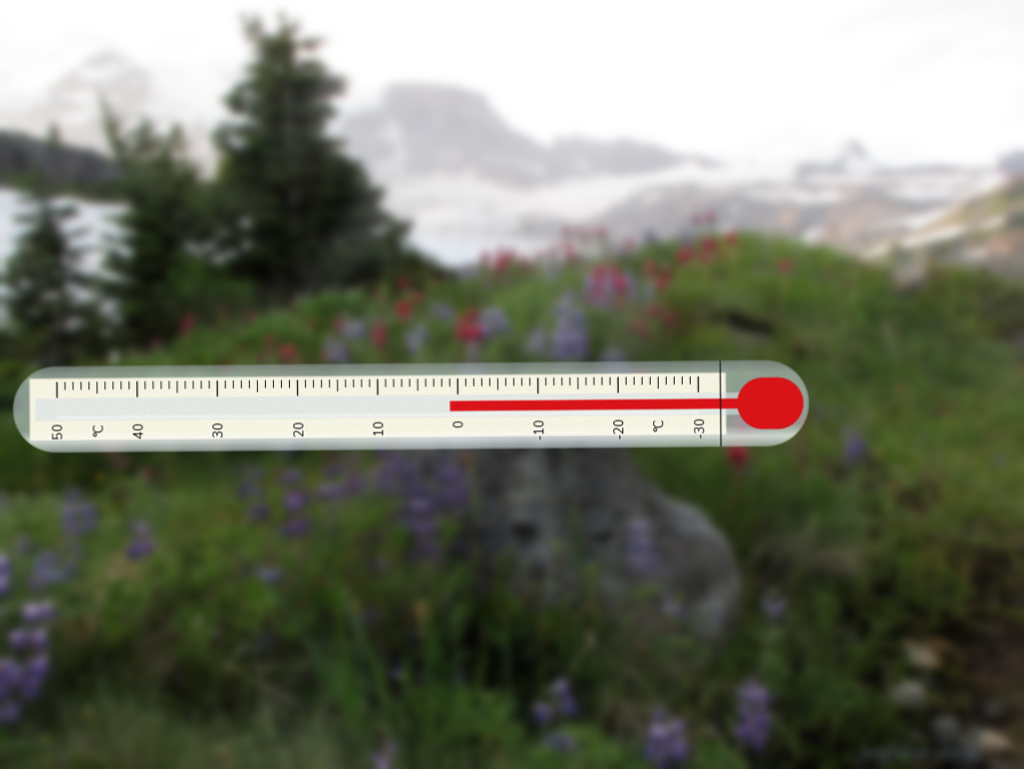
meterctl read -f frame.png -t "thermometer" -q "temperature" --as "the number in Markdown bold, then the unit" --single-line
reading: **1** °C
